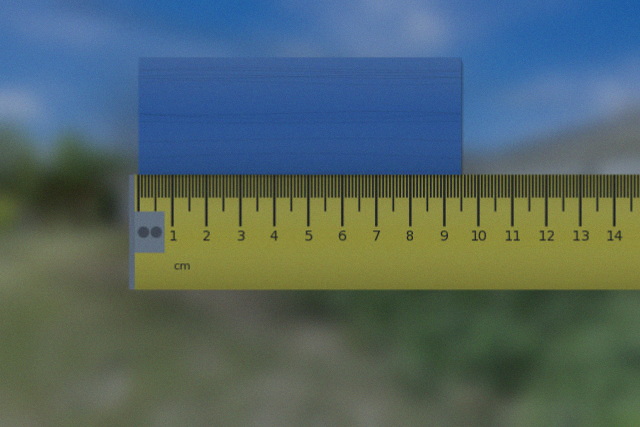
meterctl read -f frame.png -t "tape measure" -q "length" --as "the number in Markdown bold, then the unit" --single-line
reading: **9.5** cm
